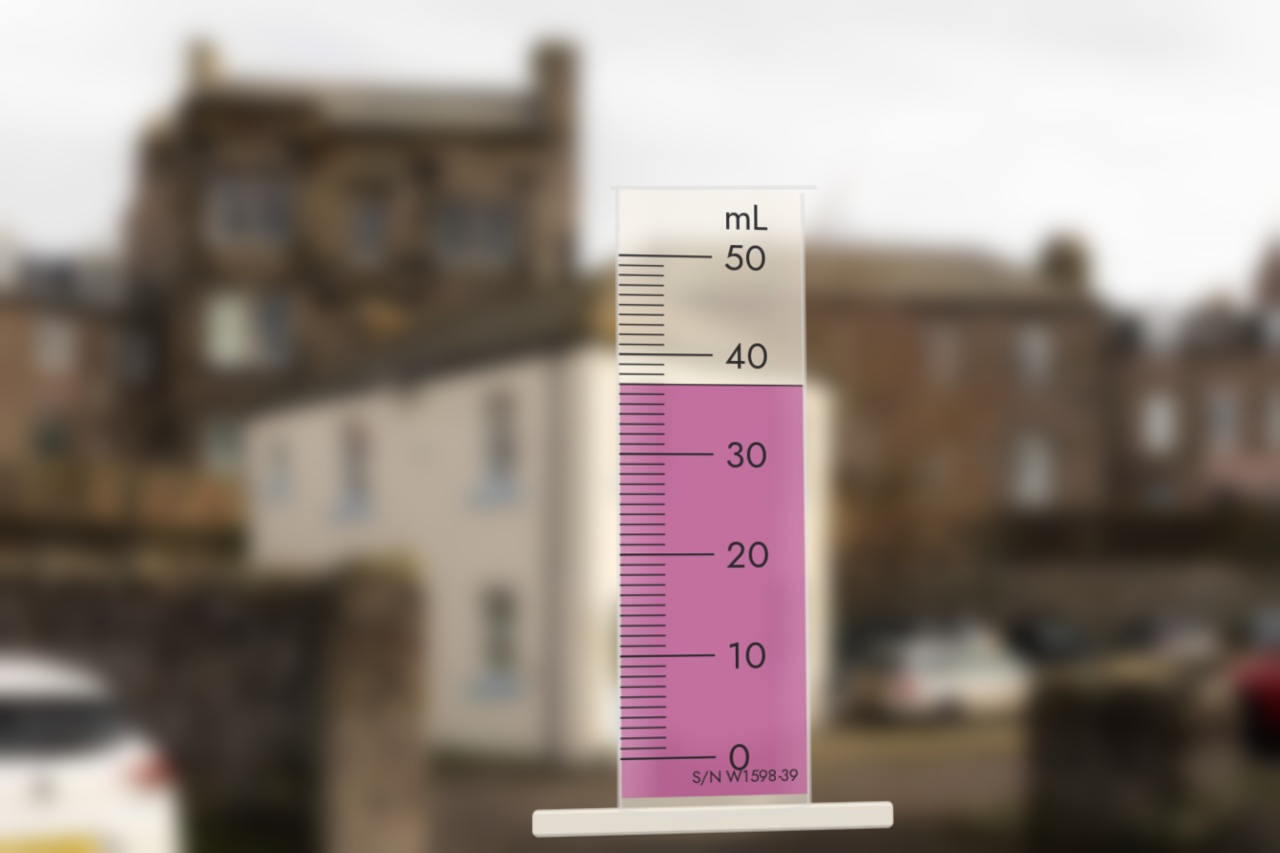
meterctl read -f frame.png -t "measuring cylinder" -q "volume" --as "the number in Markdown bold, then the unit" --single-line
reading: **37** mL
